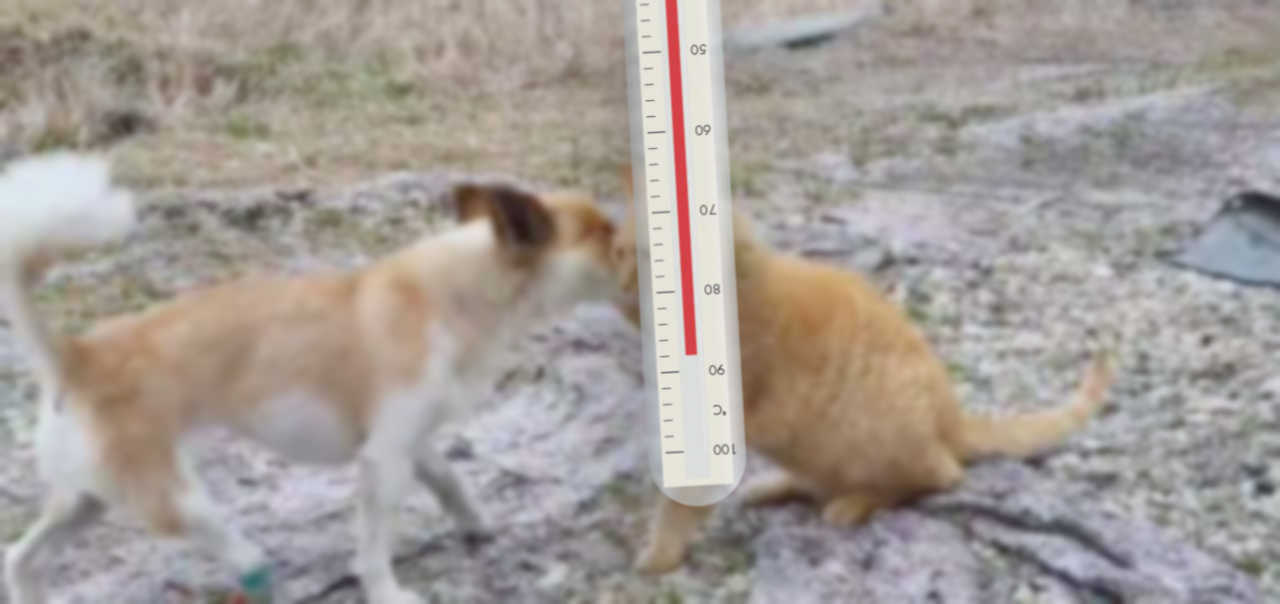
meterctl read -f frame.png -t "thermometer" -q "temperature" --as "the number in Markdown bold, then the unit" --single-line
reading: **88** °C
